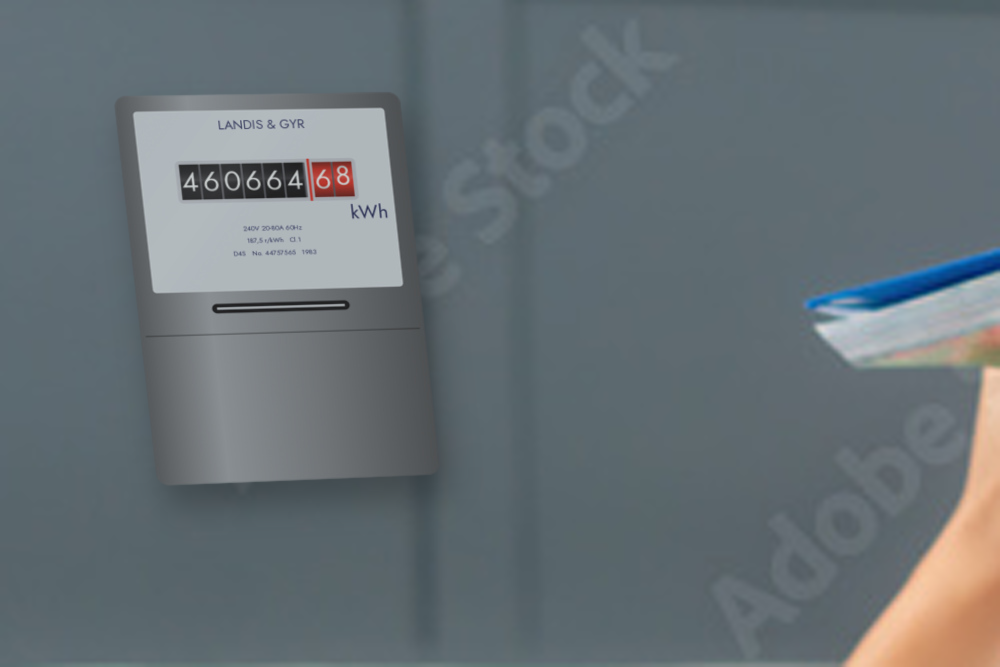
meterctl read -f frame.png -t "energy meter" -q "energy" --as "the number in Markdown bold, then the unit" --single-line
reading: **460664.68** kWh
